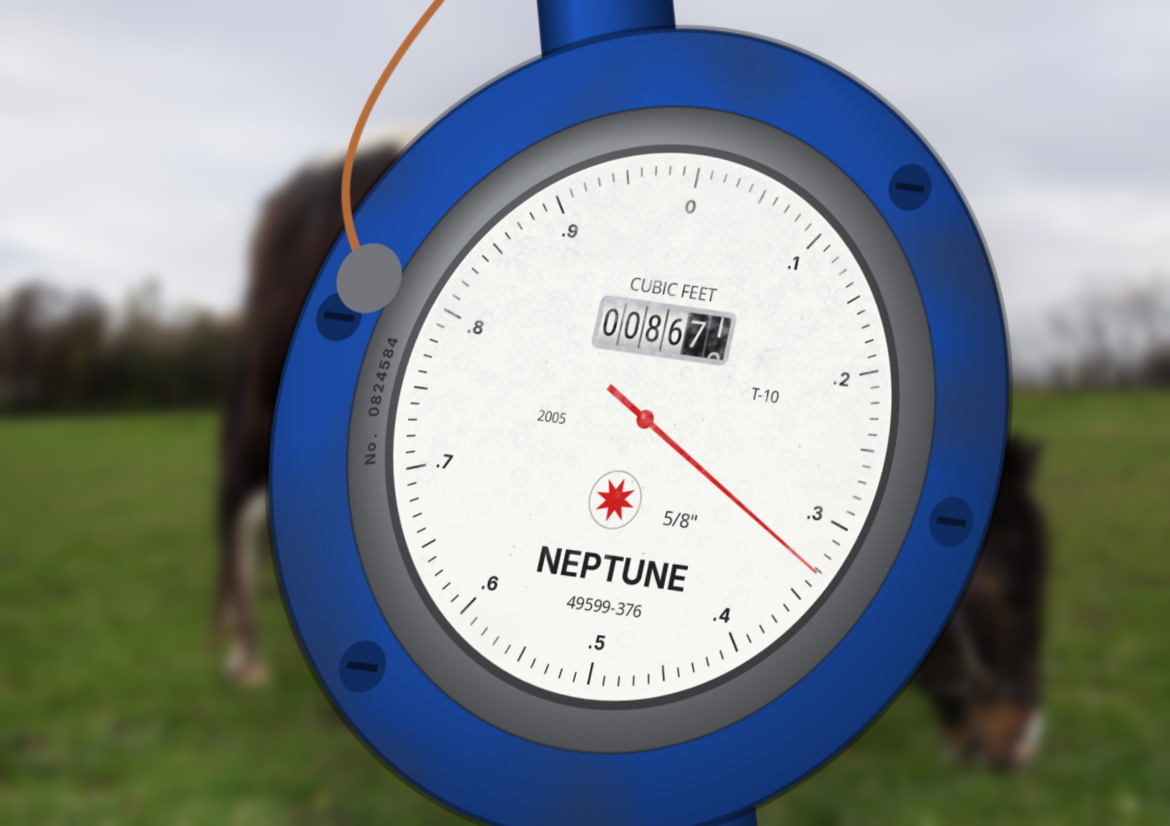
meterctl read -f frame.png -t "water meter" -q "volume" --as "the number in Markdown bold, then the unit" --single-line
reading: **8671.33** ft³
